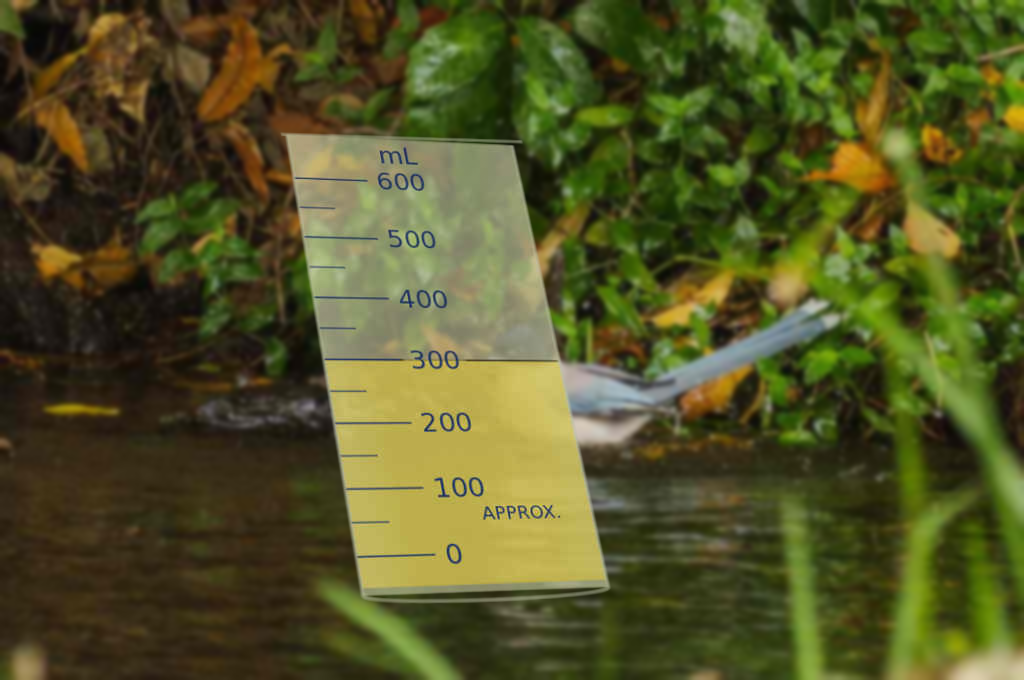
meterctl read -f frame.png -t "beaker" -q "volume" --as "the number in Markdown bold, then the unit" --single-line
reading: **300** mL
